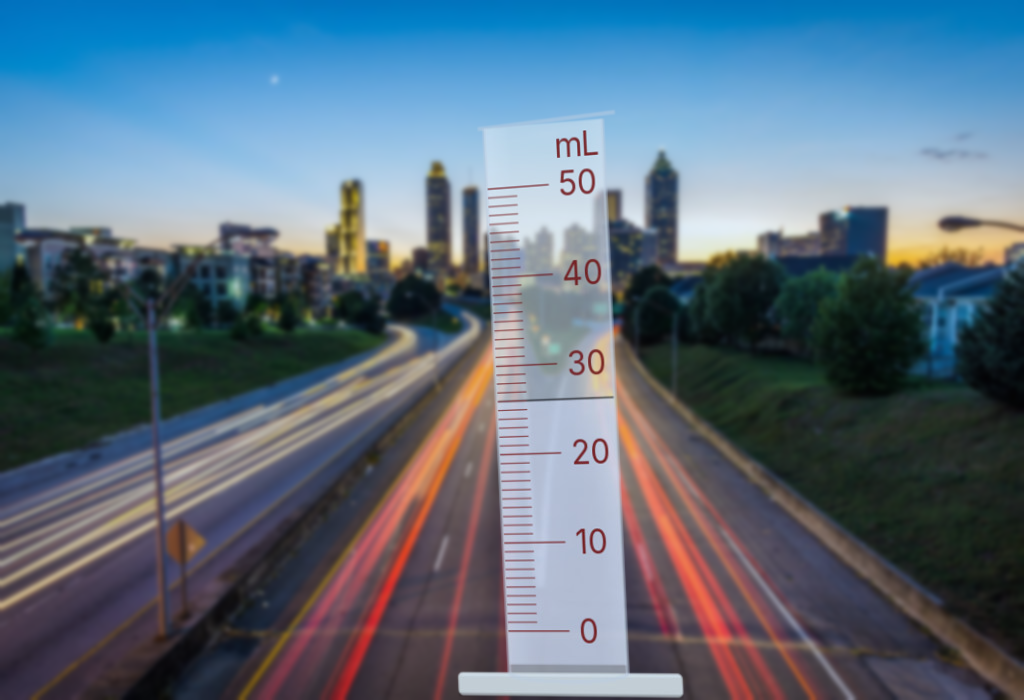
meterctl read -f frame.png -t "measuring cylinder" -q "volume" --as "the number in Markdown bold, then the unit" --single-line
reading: **26** mL
